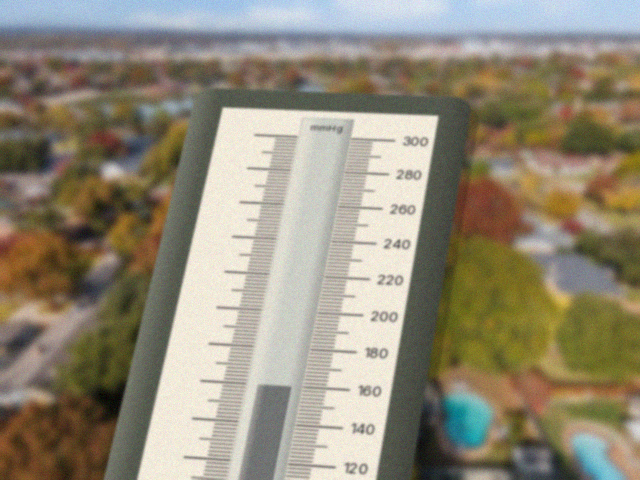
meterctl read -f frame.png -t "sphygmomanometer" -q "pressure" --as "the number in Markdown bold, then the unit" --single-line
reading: **160** mmHg
